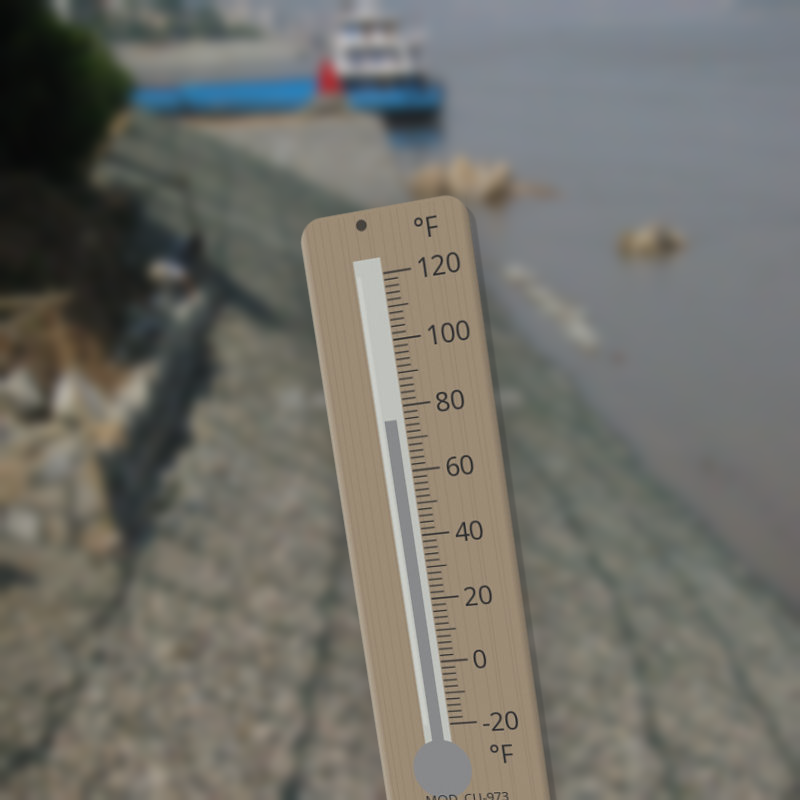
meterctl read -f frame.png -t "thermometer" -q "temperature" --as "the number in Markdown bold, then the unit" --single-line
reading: **76** °F
